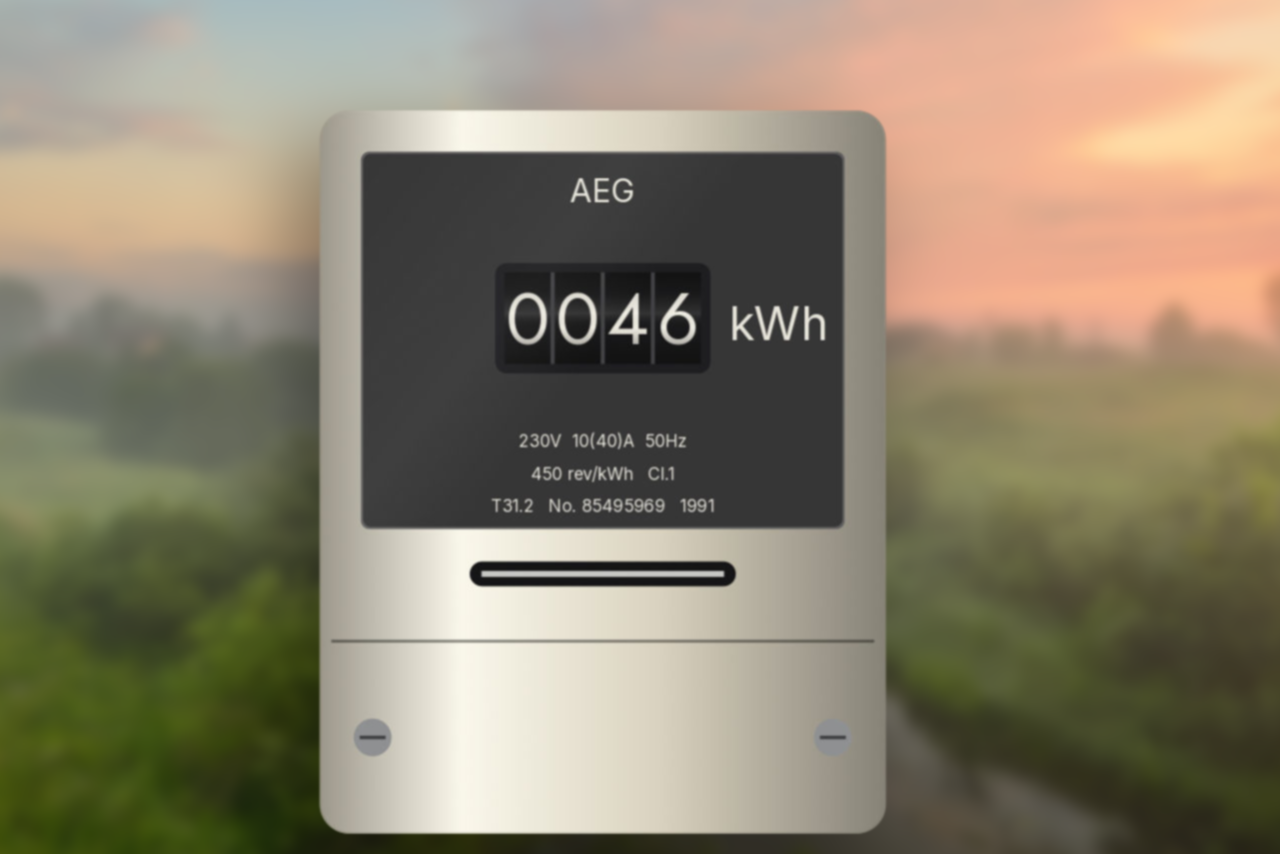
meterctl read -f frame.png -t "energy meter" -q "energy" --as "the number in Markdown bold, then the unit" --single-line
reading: **46** kWh
